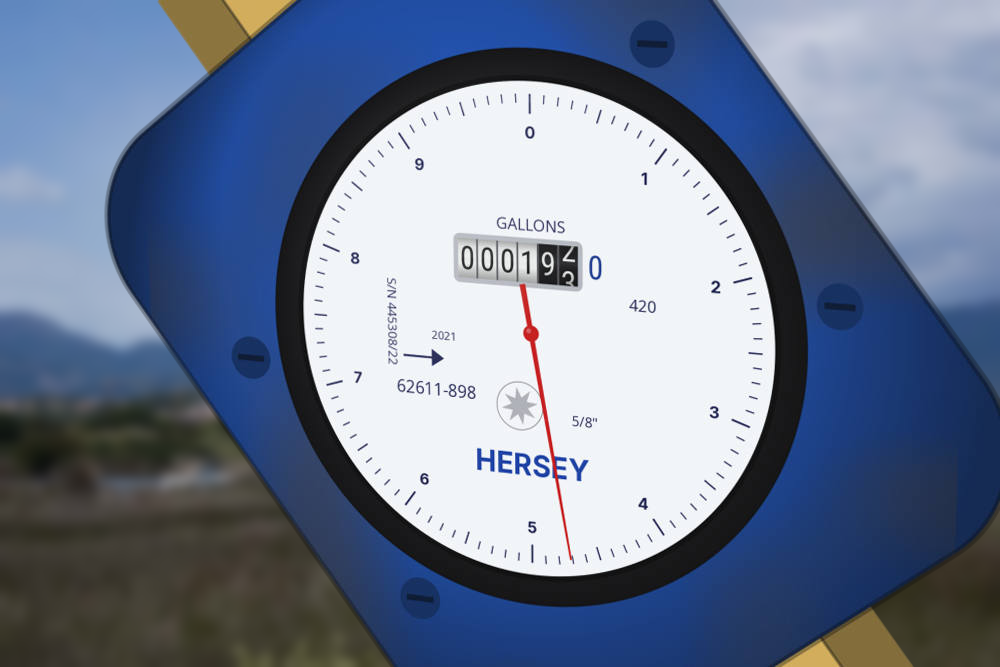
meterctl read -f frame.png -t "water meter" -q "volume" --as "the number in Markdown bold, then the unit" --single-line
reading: **1924.7** gal
